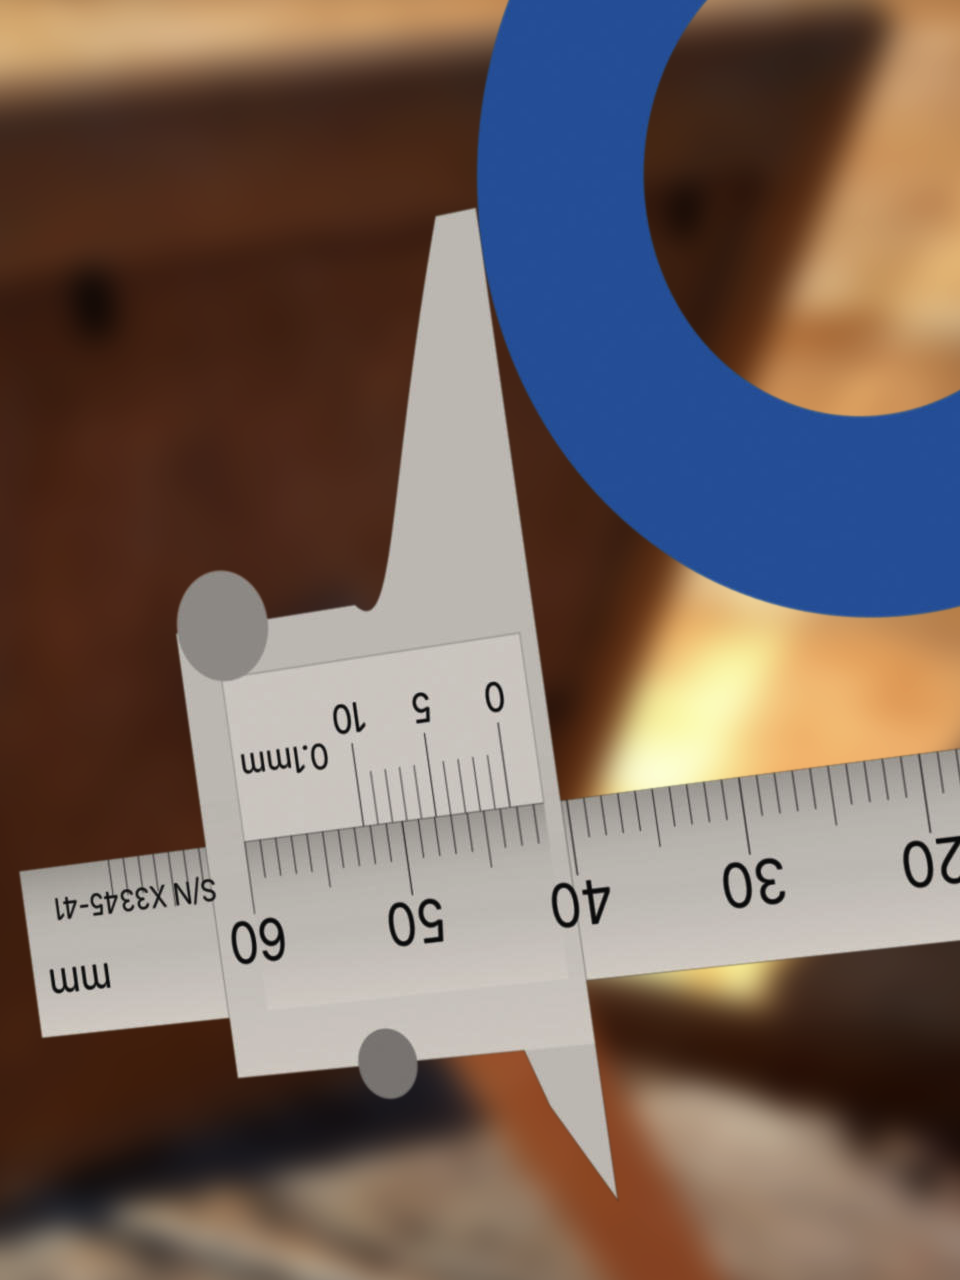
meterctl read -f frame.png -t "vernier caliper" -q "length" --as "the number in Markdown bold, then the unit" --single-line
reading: **43.4** mm
